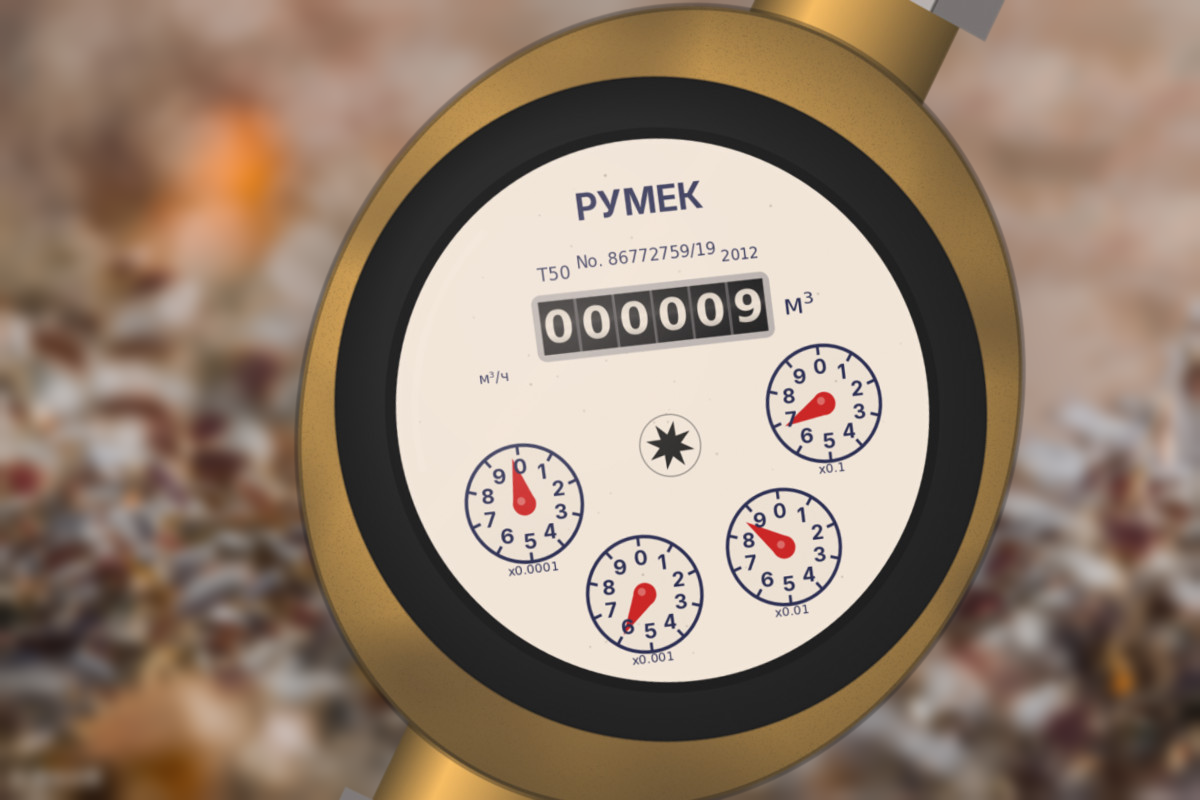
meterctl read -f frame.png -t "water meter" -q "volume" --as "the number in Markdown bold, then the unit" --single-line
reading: **9.6859** m³
